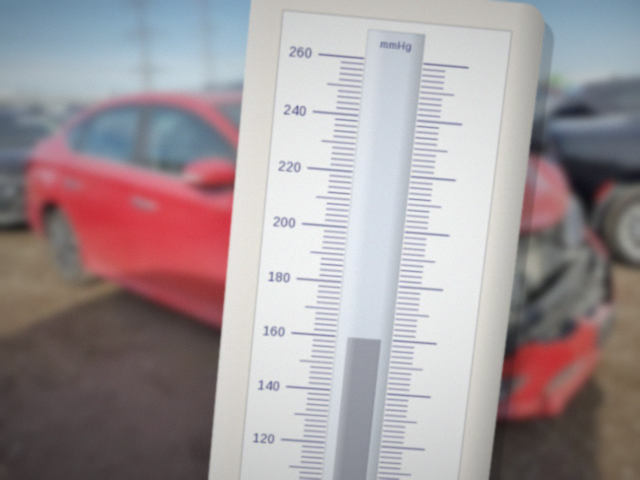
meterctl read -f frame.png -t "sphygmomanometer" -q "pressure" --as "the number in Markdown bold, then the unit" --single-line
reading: **160** mmHg
